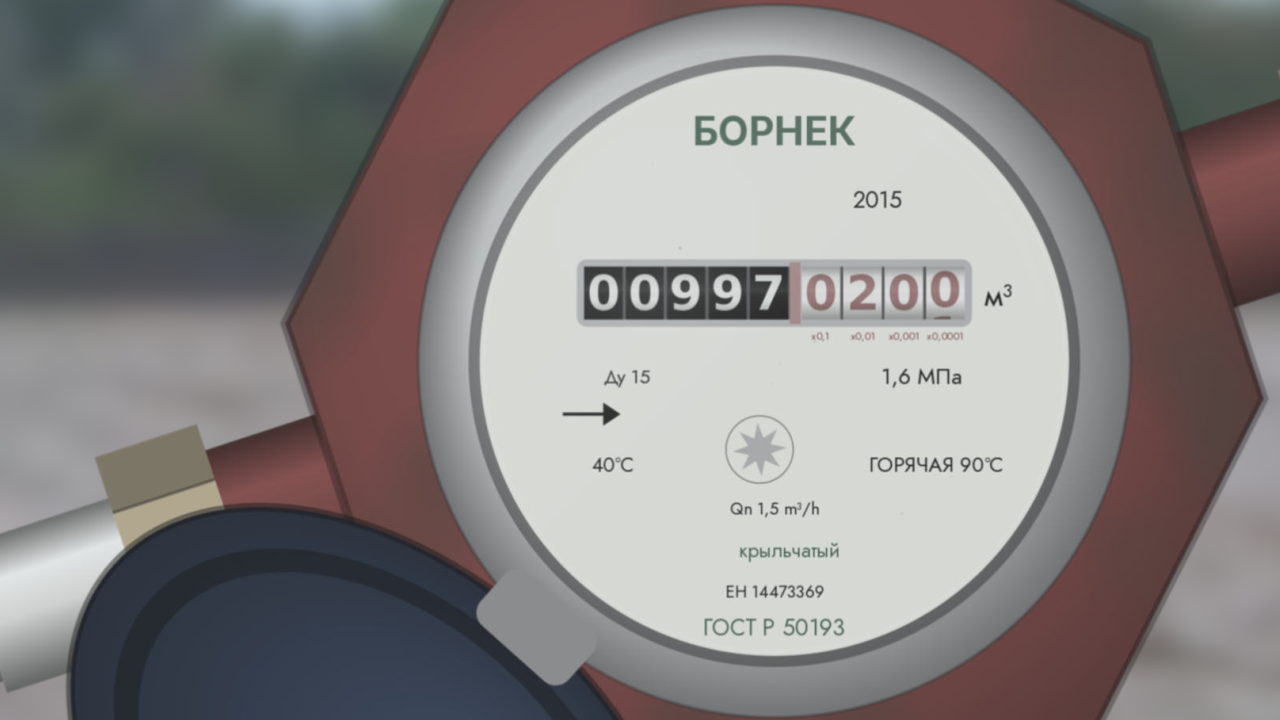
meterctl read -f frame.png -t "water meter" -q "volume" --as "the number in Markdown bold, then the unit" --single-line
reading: **997.0200** m³
